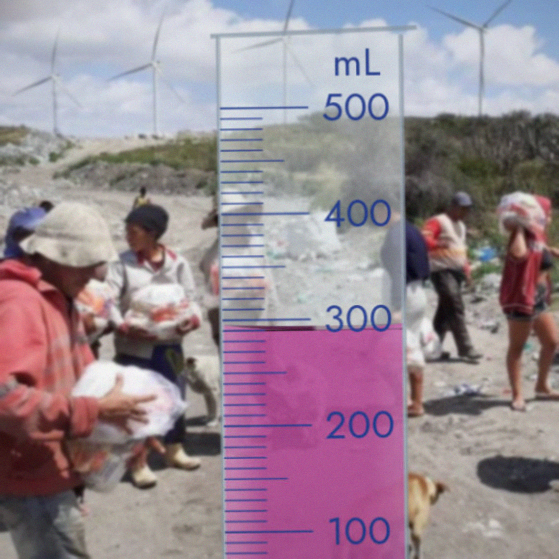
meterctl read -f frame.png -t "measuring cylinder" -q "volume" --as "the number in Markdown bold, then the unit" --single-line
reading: **290** mL
